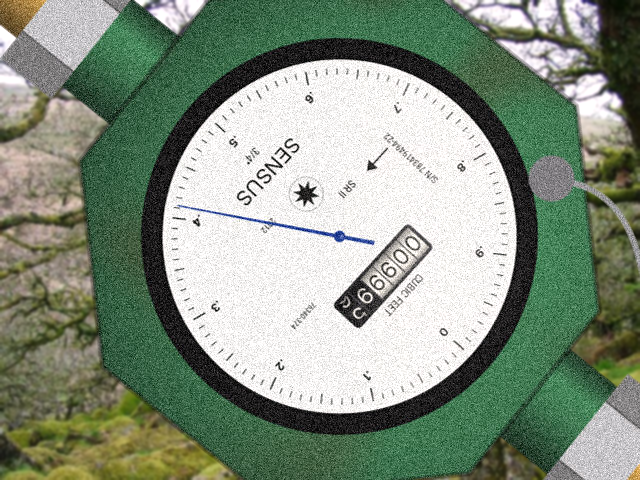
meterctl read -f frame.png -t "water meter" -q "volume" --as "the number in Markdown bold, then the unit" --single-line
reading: **9995.41** ft³
